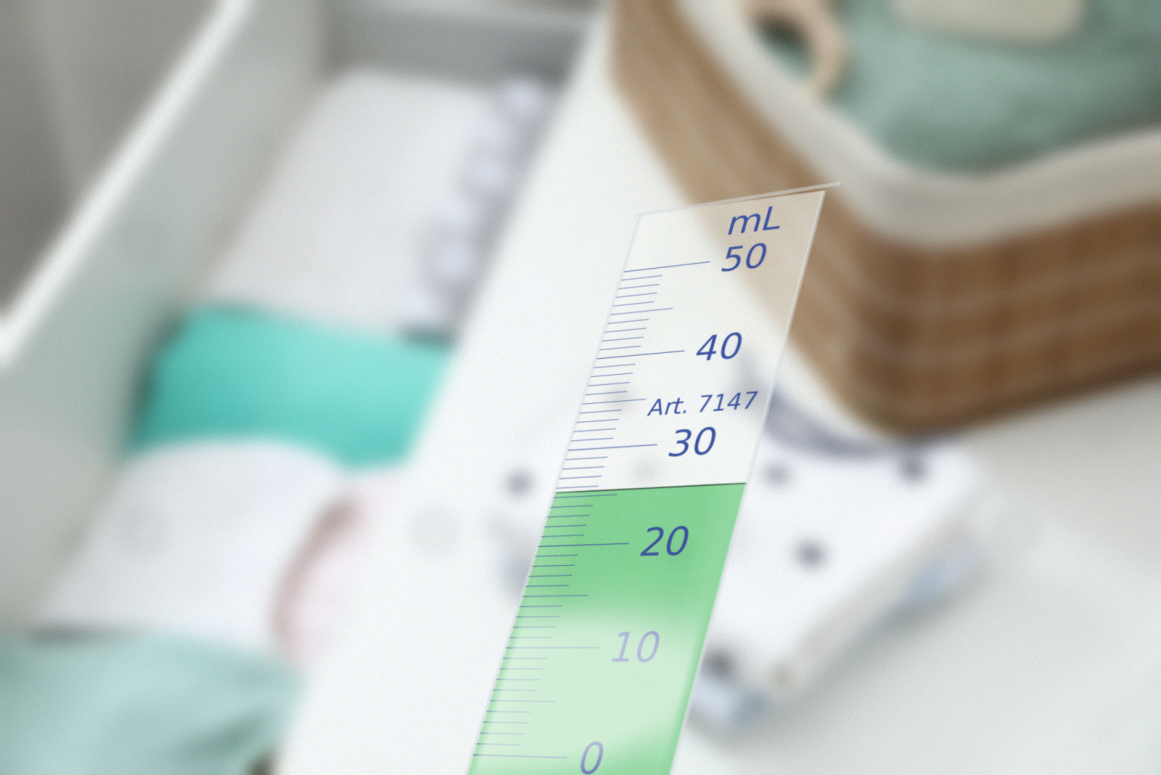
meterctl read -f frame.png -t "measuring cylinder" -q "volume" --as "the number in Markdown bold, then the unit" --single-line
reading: **25.5** mL
